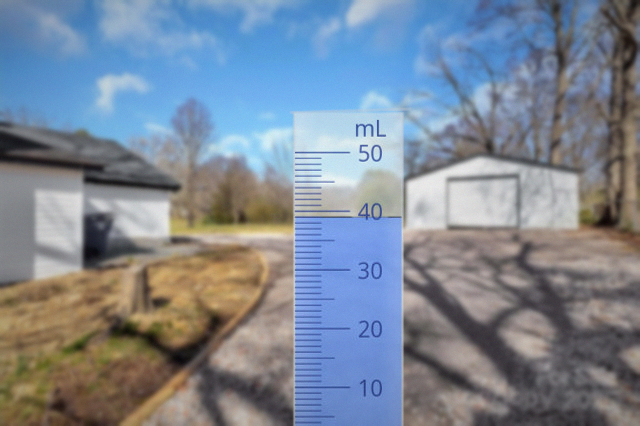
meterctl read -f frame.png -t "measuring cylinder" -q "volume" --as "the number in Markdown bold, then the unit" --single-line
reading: **39** mL
